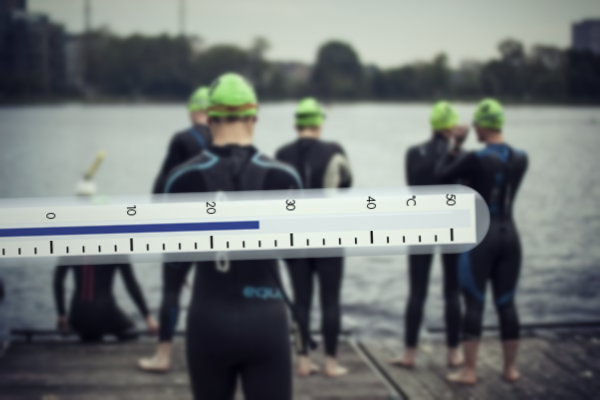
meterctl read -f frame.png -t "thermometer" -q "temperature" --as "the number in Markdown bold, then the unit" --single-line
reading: **26** °C
